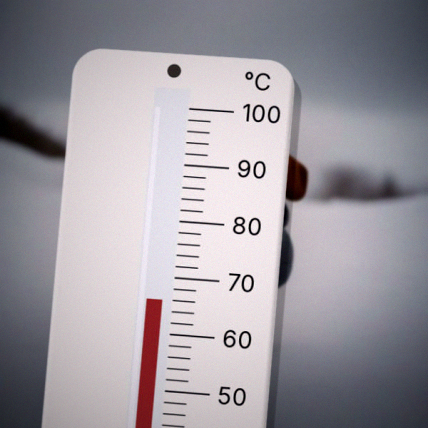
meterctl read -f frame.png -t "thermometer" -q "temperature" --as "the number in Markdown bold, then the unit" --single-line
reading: **66** °C
